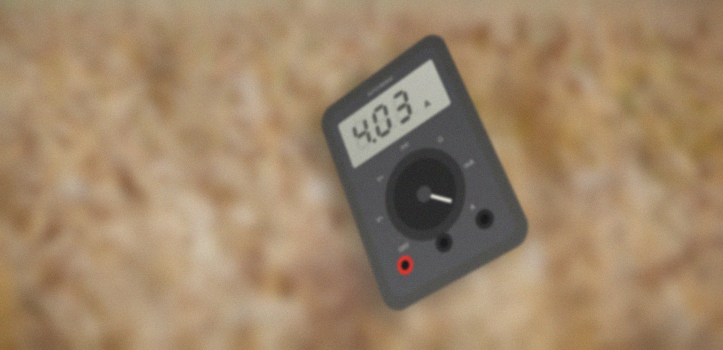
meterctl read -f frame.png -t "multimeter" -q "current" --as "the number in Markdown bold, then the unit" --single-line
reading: **4.03** A
